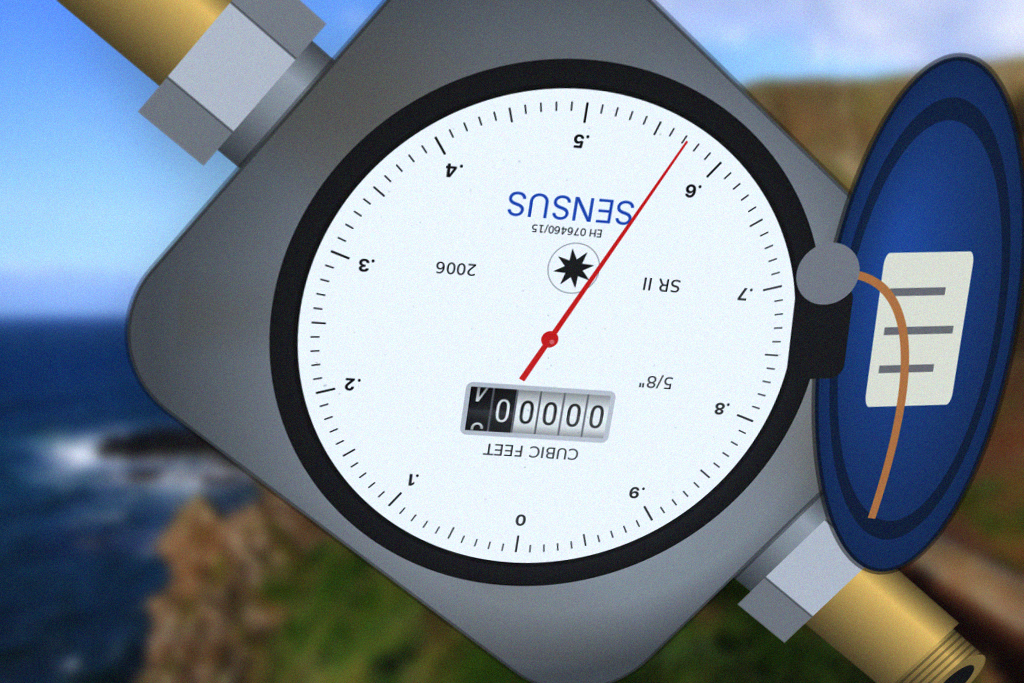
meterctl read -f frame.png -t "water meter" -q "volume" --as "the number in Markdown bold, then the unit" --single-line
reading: **3.57** ft³
